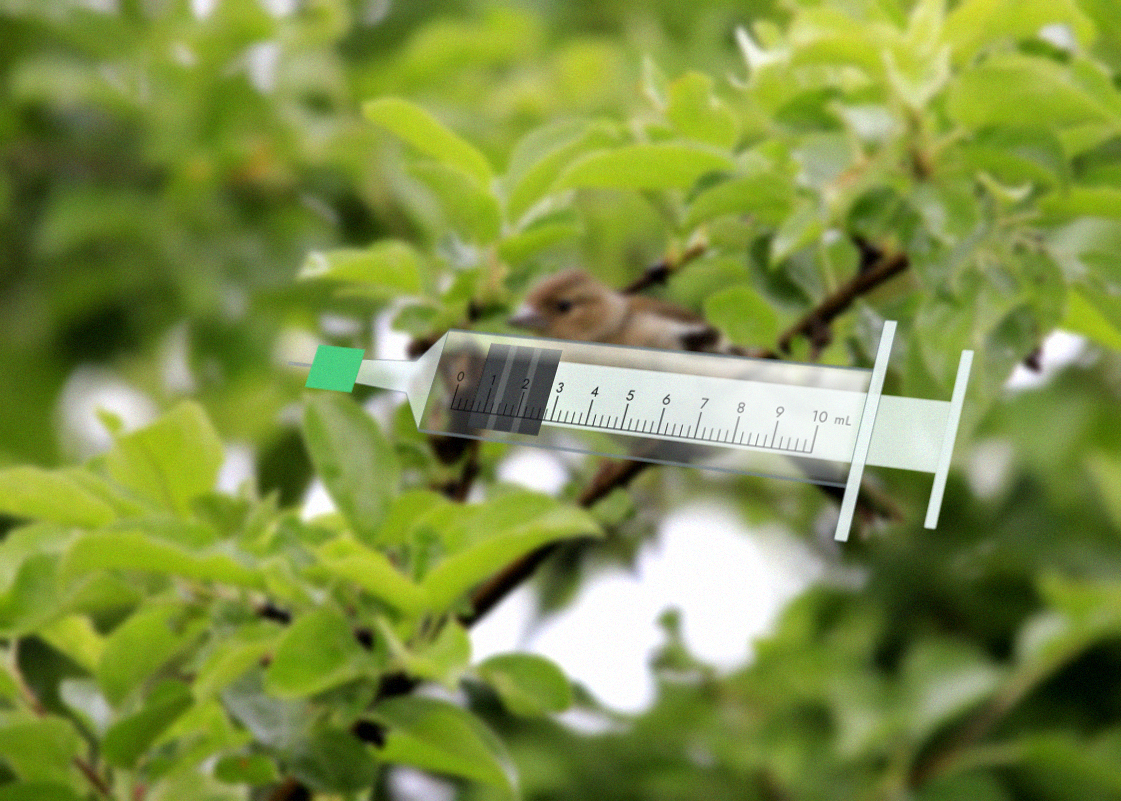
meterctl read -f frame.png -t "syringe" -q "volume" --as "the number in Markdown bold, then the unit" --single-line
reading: **0.6** mL
